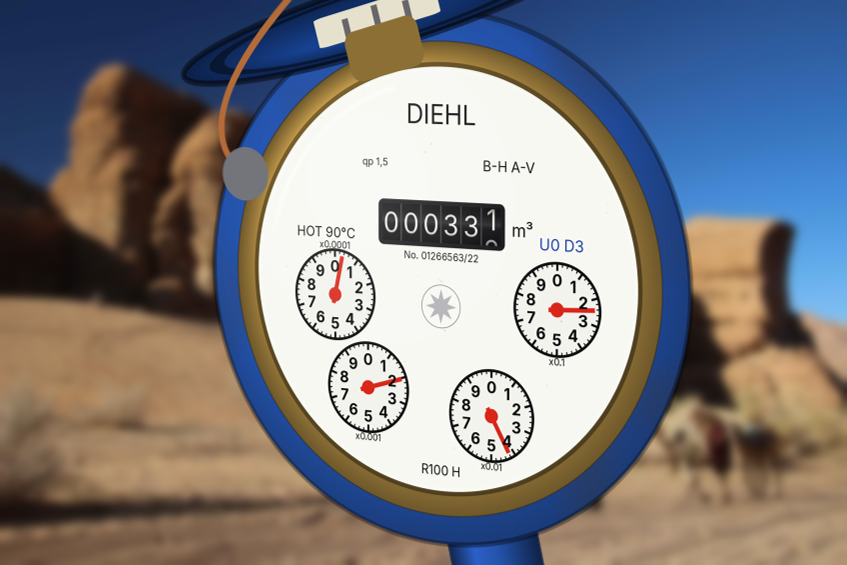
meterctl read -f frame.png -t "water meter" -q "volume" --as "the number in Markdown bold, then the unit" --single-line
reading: **331.2420** m³
